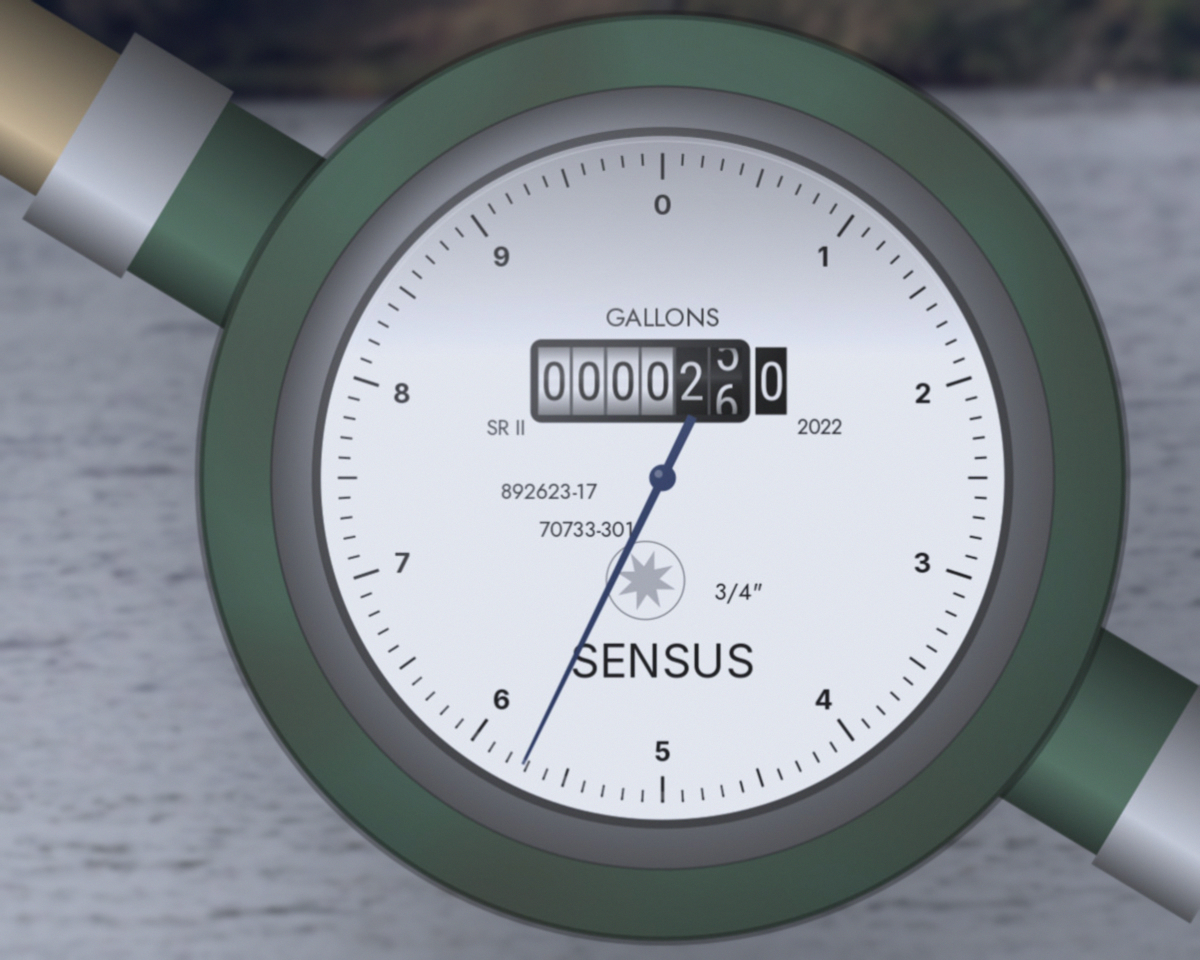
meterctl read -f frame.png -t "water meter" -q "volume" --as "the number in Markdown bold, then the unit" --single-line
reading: **255.7** gal
